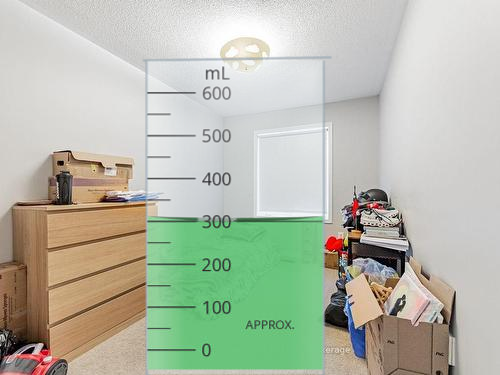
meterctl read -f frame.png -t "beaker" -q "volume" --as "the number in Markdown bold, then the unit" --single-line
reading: **300** mL
